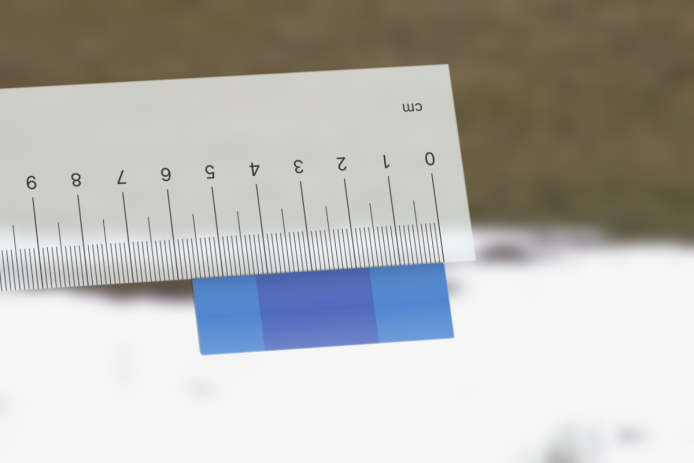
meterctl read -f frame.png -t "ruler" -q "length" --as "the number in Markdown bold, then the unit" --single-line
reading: **5.7** cm
